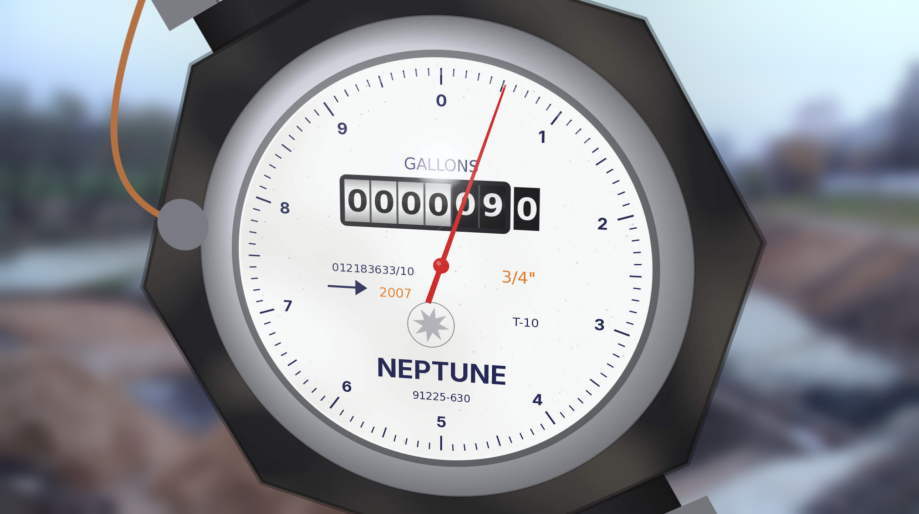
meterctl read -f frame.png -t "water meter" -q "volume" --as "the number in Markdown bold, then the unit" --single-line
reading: **90.5** gal
